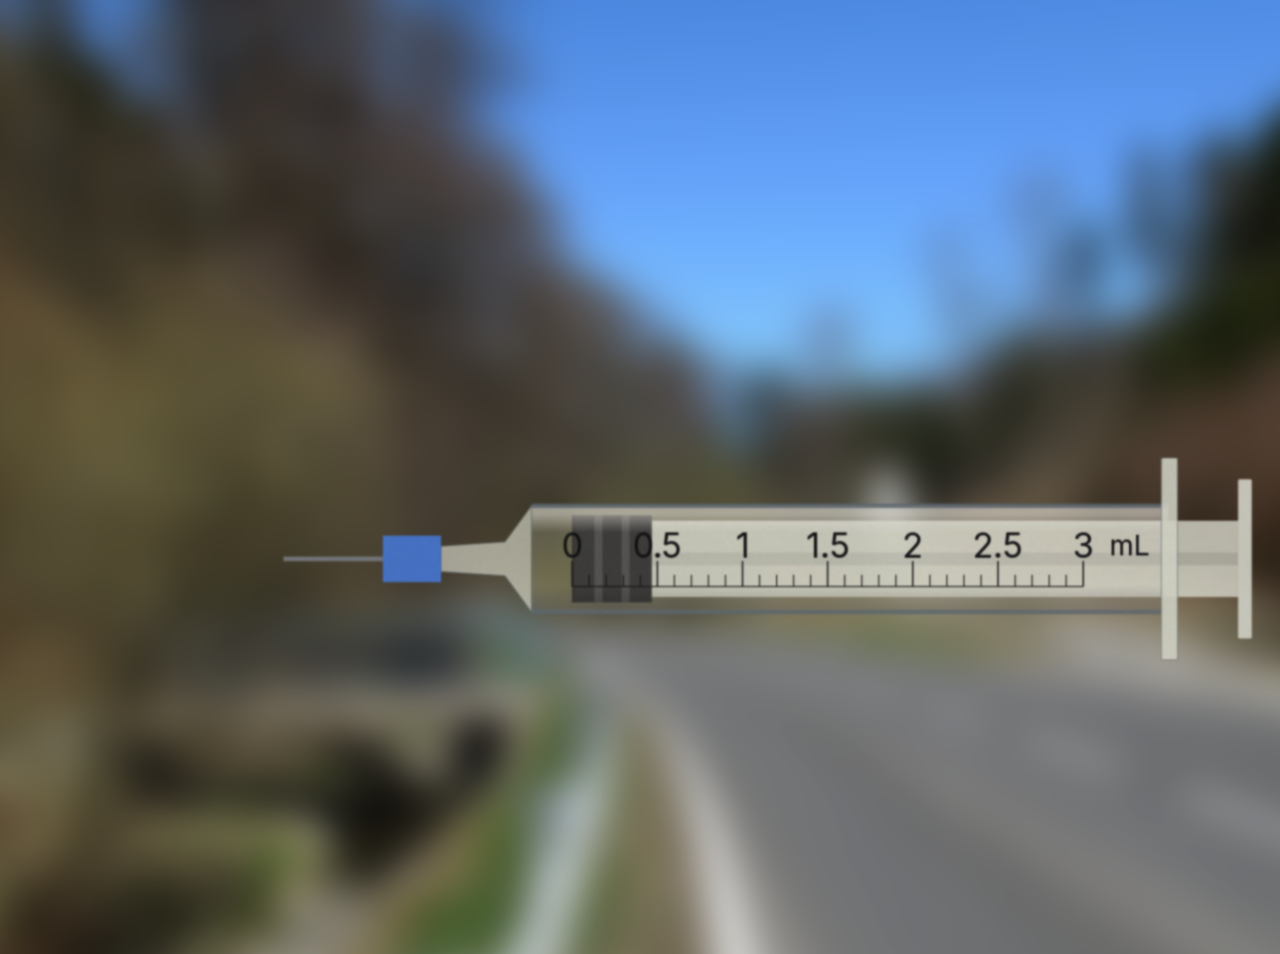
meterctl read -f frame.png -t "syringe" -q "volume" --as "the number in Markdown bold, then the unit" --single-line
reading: **0** mL
